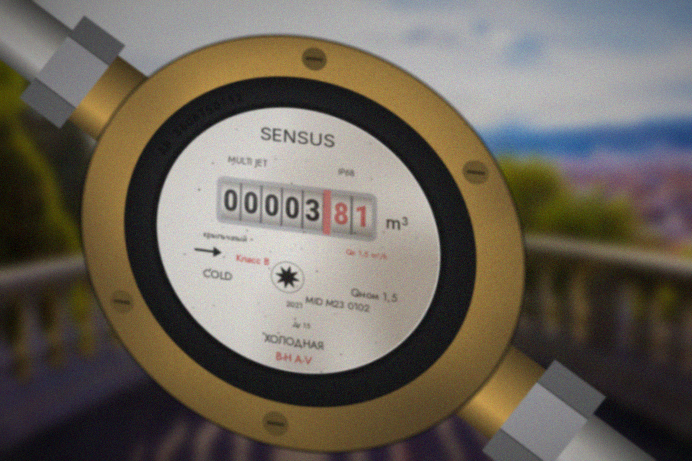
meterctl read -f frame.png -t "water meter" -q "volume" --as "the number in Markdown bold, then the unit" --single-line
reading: **3.81** m³
